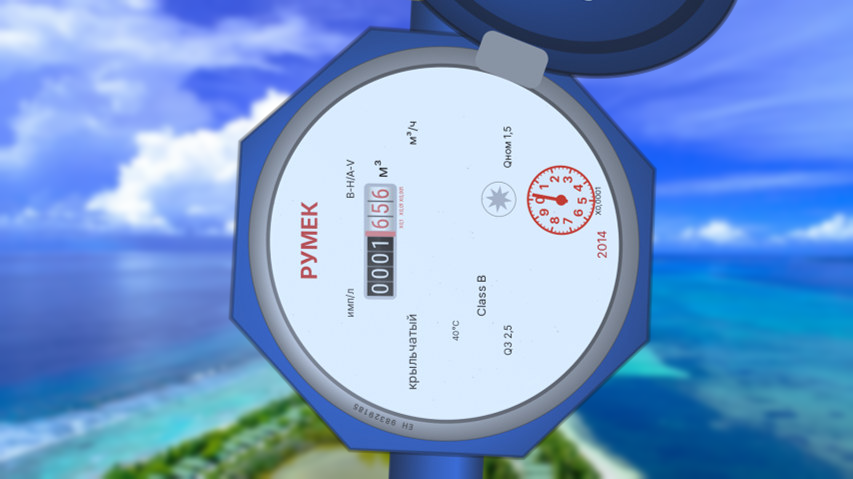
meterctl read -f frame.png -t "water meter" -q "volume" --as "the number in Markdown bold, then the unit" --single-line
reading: **1.6560** m³
